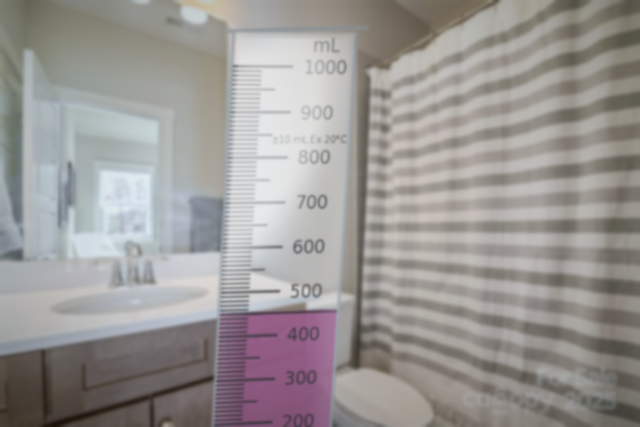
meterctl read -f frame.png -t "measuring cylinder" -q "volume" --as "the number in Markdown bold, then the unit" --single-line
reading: **450** mL
